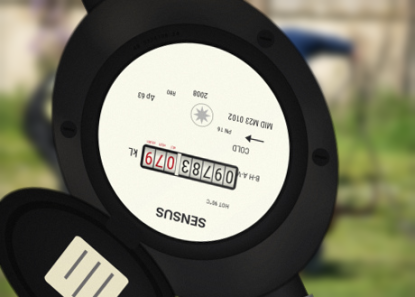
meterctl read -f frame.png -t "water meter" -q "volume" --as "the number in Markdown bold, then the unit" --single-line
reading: **9783.079** kL
